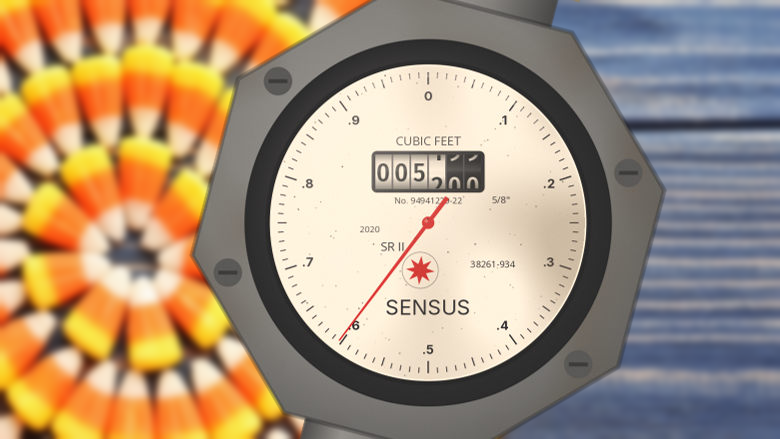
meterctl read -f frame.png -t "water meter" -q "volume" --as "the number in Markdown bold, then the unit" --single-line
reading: **5199.60** ft³
